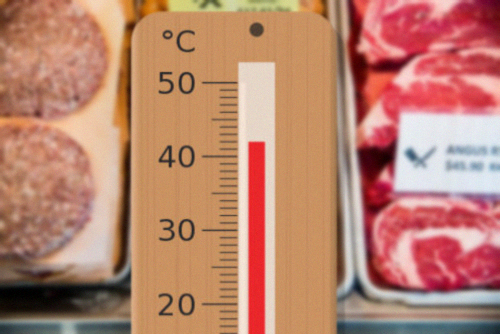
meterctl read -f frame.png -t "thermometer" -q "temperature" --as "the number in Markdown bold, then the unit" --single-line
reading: **42** °C
